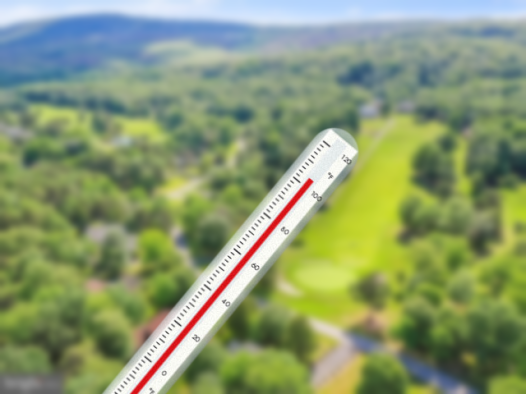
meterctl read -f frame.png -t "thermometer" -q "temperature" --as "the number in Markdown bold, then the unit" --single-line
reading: **104** °F
